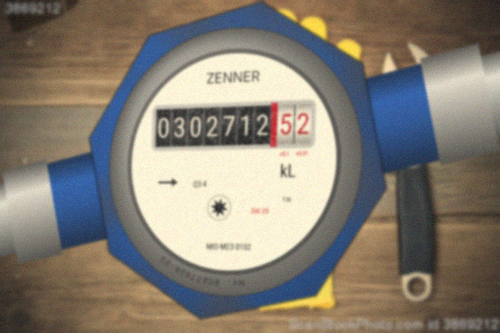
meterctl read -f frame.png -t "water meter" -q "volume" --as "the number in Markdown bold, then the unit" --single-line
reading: **302712.52** kL
